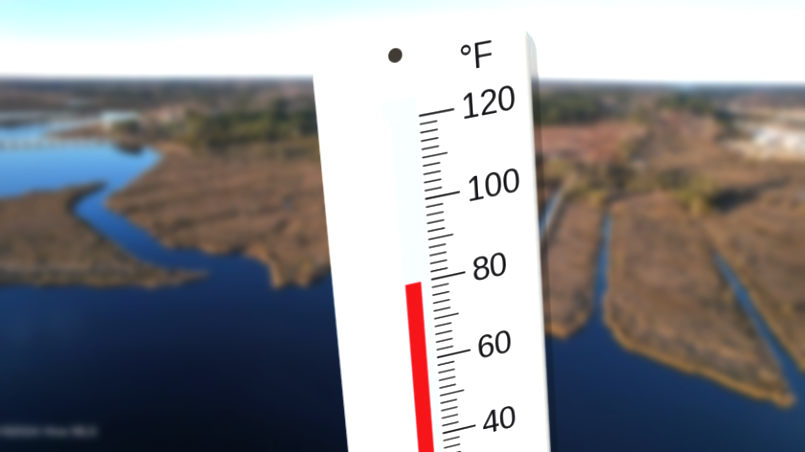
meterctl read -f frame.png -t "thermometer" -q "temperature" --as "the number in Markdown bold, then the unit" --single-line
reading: **80** °F
